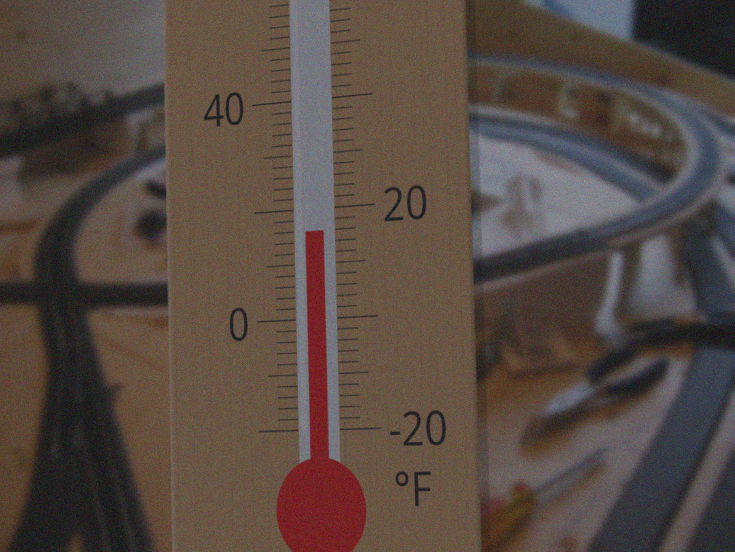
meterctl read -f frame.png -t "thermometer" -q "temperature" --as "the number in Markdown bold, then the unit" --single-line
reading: **16** °F
